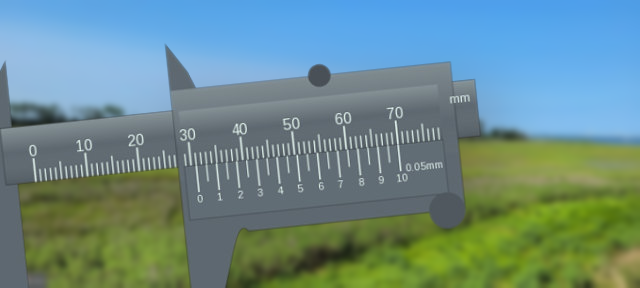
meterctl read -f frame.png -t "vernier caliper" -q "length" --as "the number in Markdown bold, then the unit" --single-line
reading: **31.0** mm
